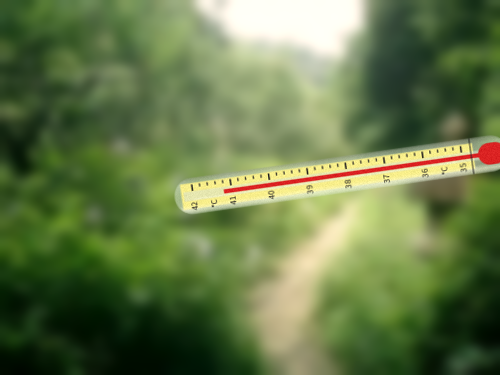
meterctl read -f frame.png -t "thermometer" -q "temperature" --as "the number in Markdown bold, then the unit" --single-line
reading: **41.2** °C
